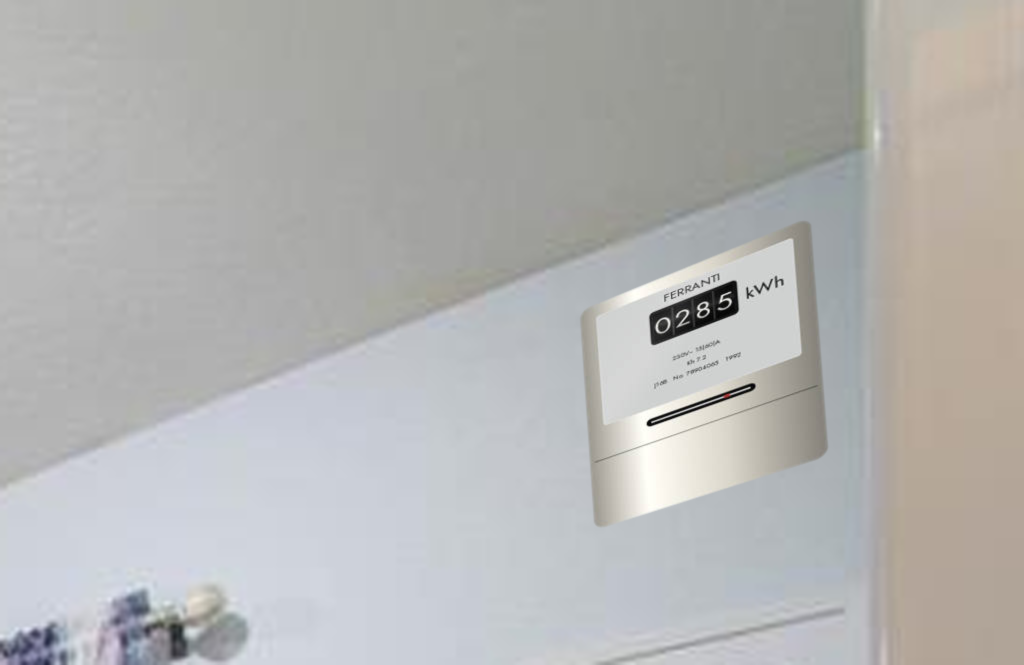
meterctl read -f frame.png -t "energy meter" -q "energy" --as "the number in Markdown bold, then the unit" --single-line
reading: **285** kWh
